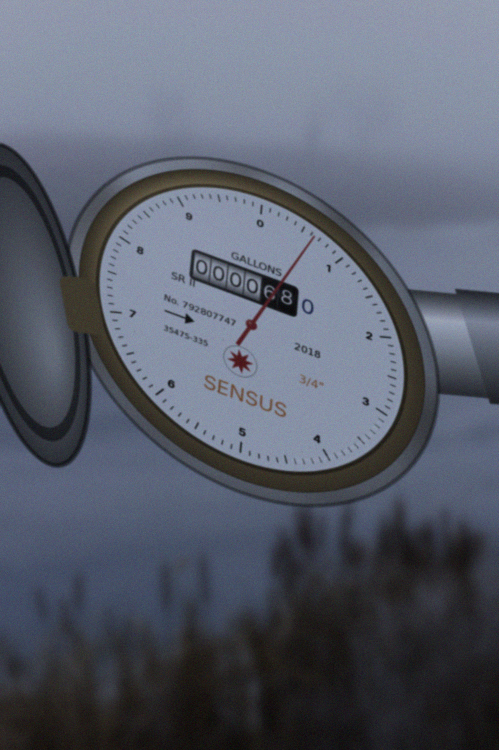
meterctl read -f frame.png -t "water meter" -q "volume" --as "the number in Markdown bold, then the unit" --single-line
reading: **680.6** gal
